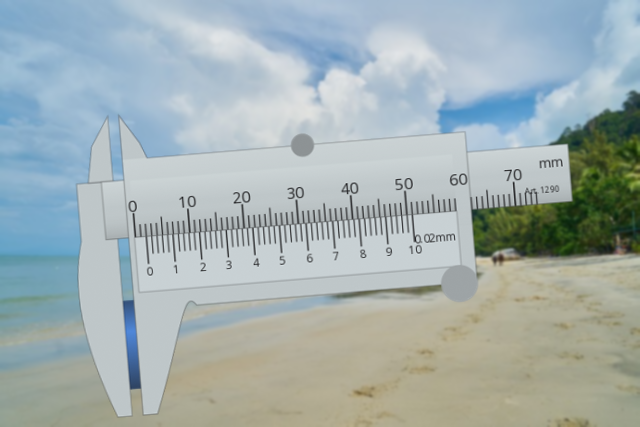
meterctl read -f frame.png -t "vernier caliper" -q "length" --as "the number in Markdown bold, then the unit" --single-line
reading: **2.0** mm
